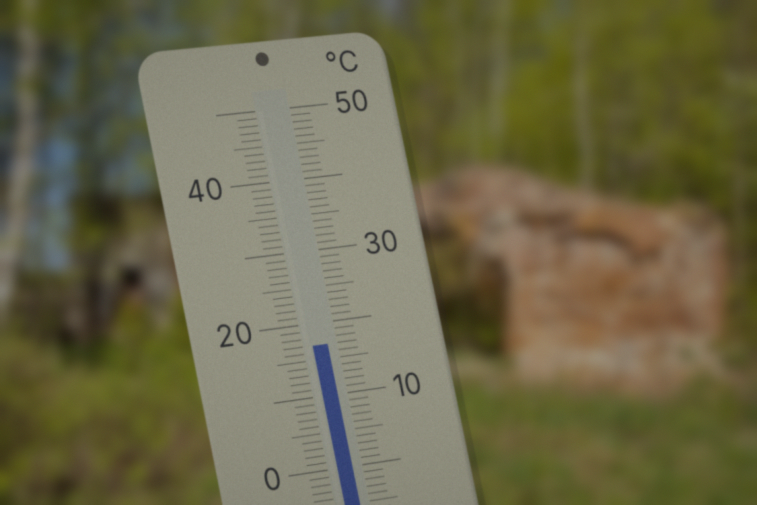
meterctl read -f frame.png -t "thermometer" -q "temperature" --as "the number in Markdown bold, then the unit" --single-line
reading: **17** °C
